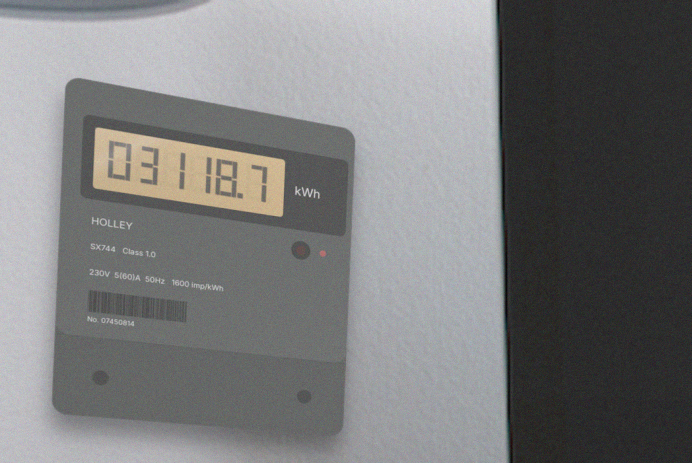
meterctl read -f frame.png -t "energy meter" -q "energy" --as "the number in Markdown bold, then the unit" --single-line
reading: **3118.7** kWh
